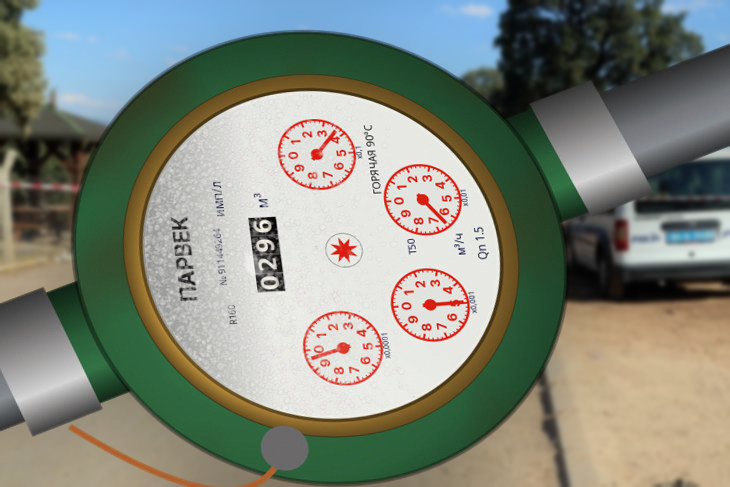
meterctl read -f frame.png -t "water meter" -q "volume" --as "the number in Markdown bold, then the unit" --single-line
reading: **296.3649** m³
